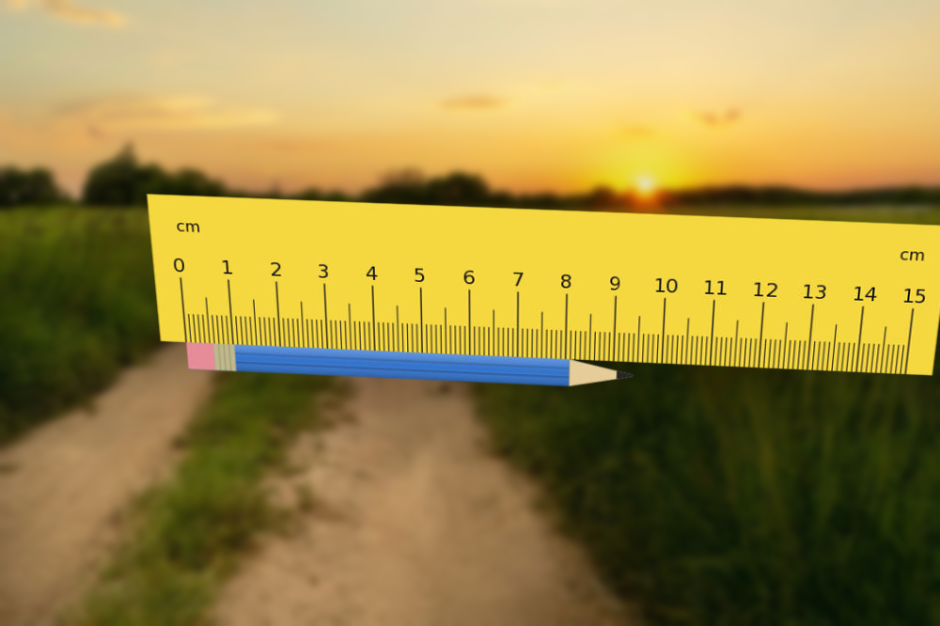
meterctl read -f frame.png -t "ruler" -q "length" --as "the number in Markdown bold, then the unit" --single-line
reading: **9.4** cm
